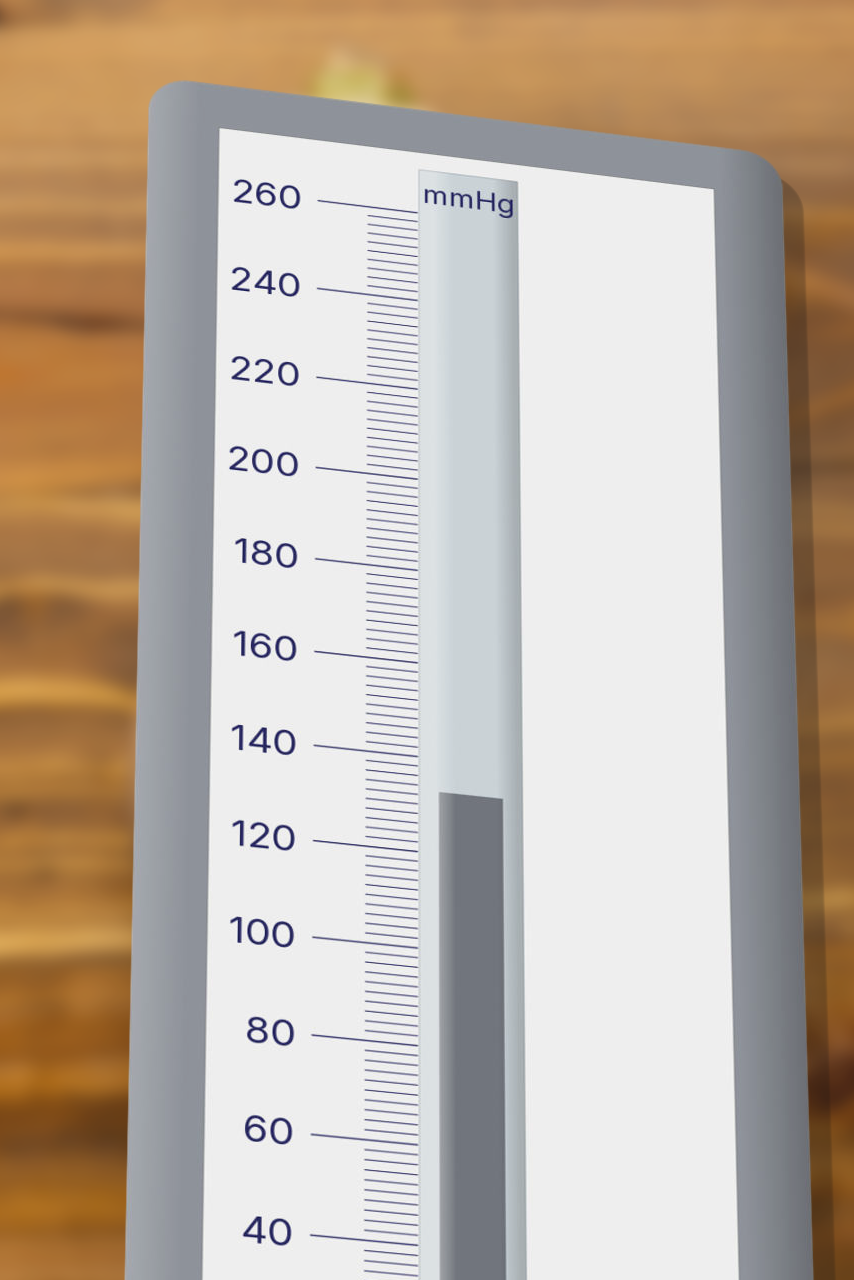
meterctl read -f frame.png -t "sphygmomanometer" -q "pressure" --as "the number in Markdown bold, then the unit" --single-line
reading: **133** mmHg
